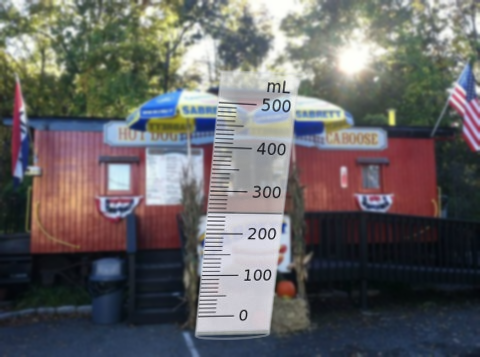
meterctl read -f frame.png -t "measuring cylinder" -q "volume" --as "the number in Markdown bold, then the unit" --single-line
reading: **250** mL
